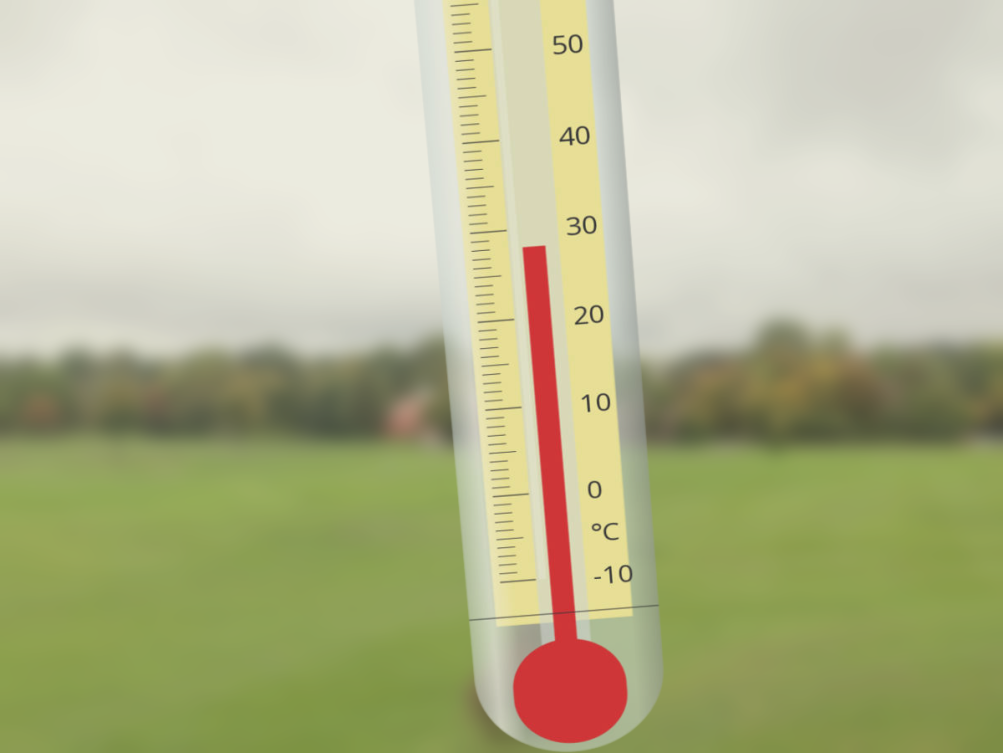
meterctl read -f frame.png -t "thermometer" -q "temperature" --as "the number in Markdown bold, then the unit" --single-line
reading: **28** °C
